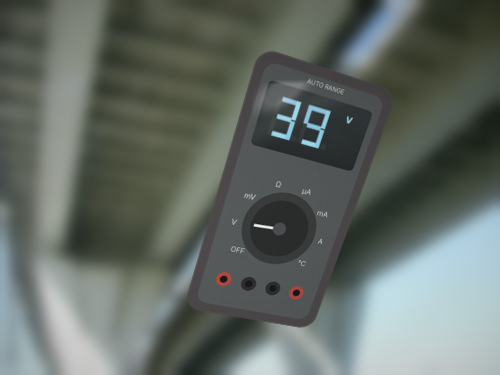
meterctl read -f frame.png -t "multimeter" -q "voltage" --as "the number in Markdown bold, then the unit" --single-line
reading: **39** V
